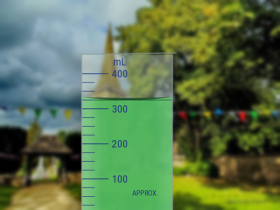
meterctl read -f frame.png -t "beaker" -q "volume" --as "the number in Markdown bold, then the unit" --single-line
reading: **325** mL
